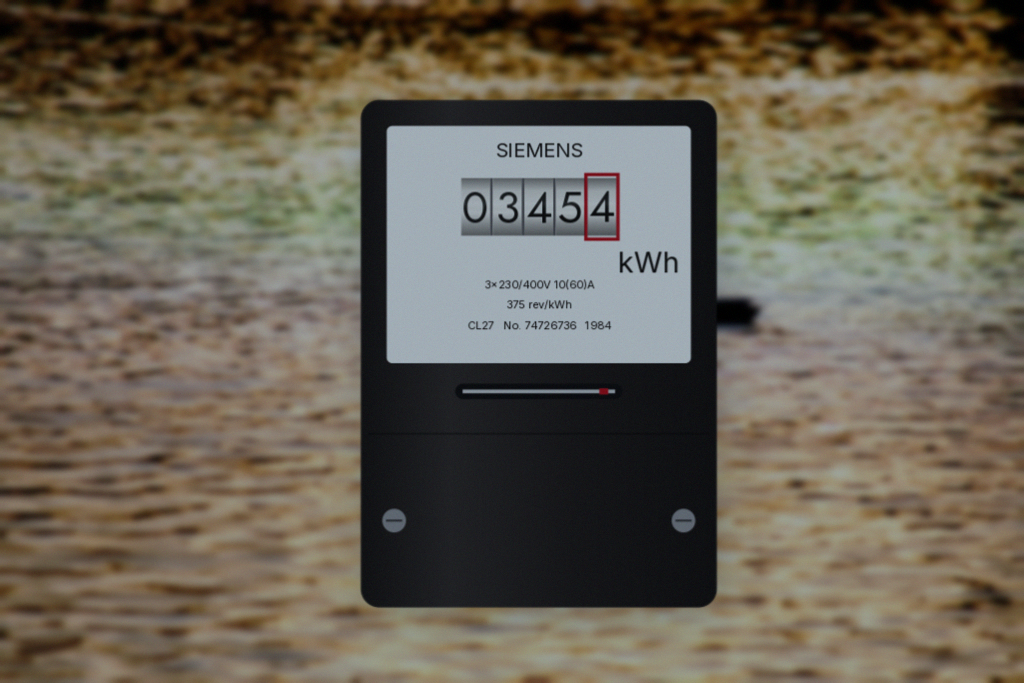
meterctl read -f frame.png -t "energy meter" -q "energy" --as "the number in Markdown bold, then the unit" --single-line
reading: **345.4** kWh
